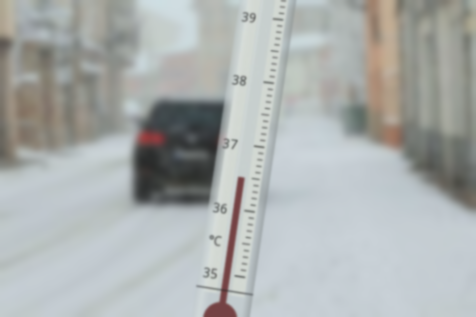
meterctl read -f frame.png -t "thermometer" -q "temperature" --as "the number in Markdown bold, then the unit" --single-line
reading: **36.5** °C
